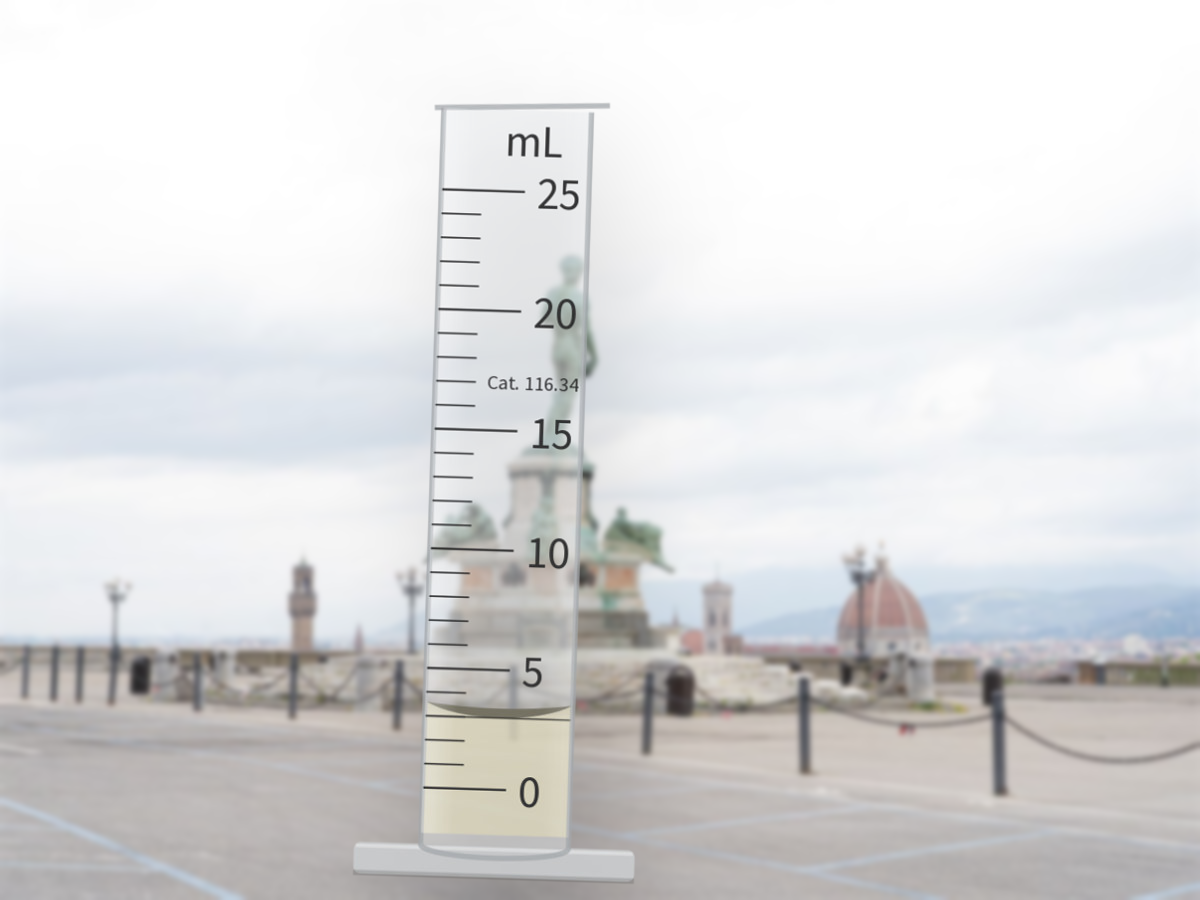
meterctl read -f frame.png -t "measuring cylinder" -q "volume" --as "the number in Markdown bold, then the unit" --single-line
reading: **3** mL
